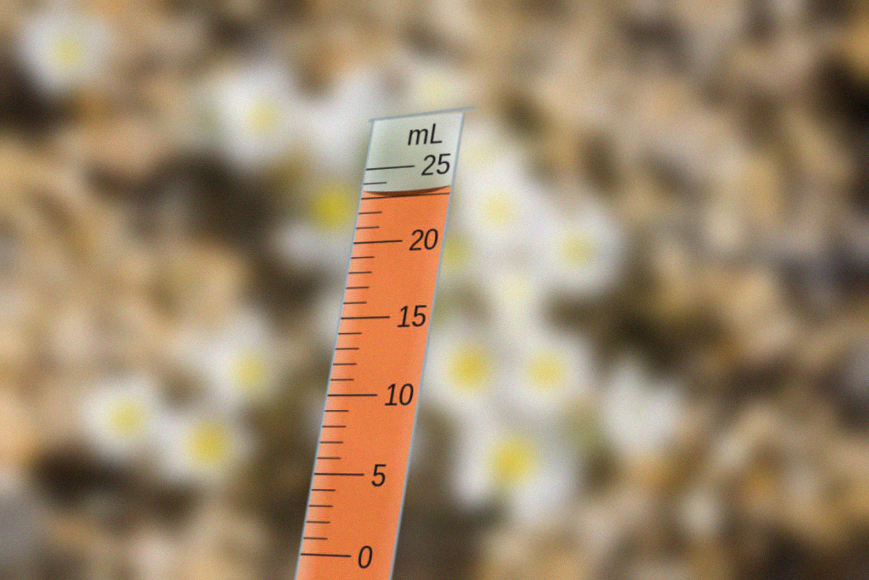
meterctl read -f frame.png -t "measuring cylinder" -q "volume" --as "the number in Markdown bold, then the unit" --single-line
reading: **23** mL
